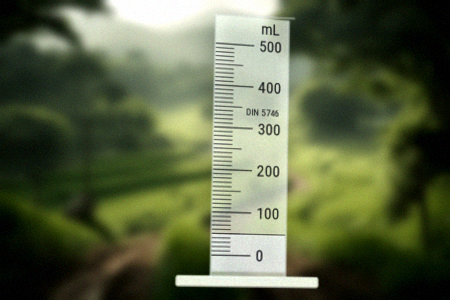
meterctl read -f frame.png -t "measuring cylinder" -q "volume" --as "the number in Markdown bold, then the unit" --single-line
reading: **50** mL
